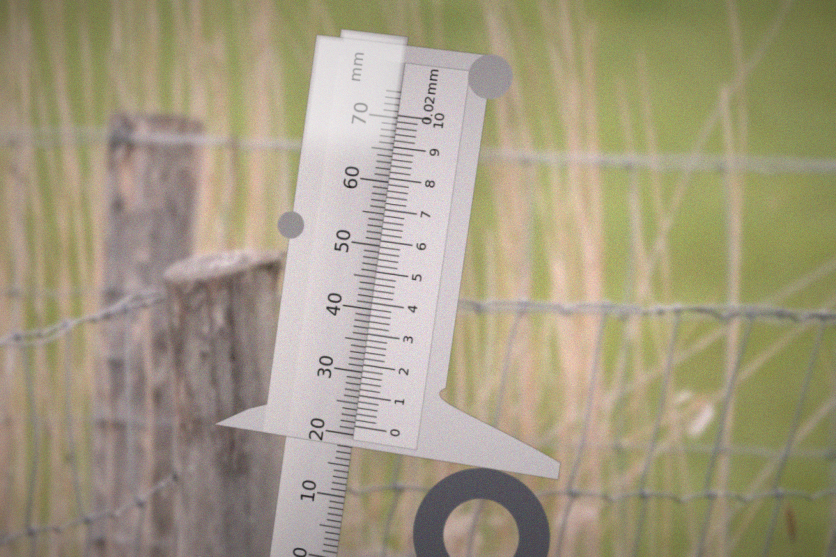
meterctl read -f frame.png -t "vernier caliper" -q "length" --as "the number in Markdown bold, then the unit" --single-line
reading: **21.4** mm
